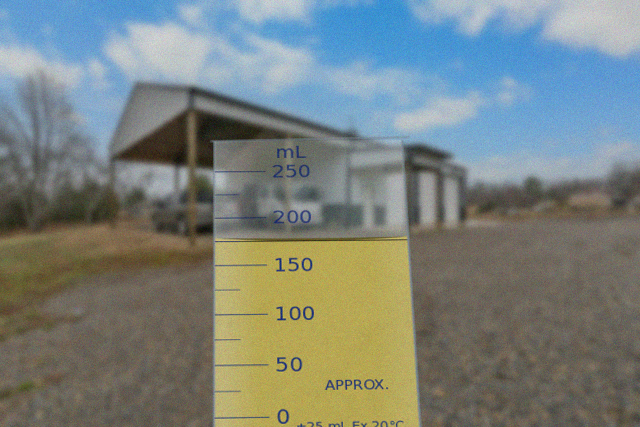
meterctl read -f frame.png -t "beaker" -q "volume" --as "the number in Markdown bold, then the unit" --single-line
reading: **175** mL
